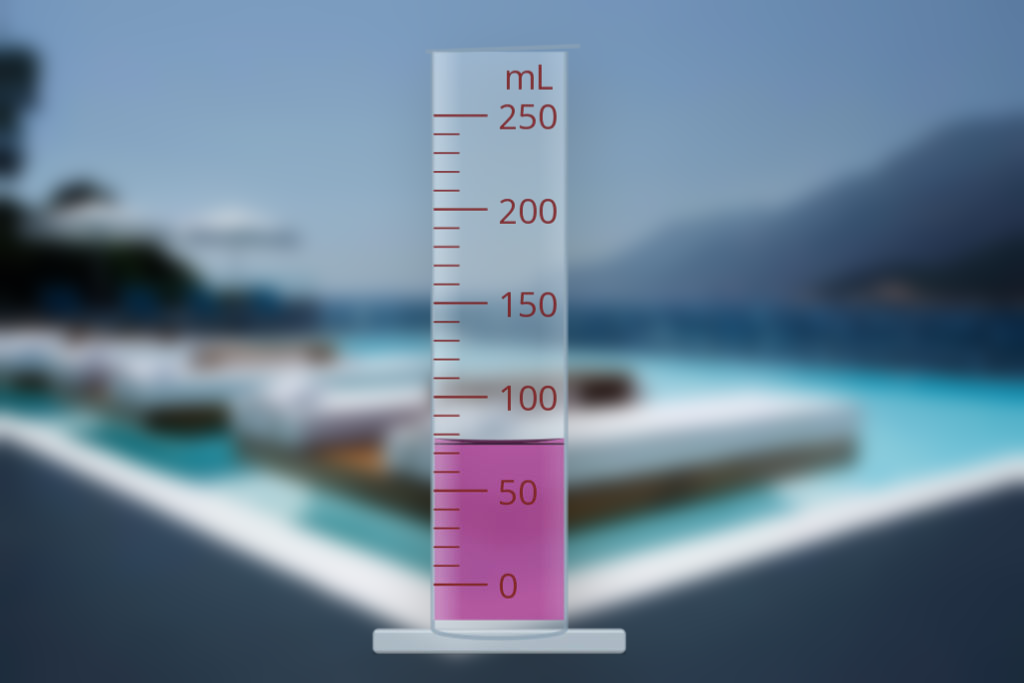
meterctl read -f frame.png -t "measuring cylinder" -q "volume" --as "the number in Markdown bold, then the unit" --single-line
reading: **75** mL
